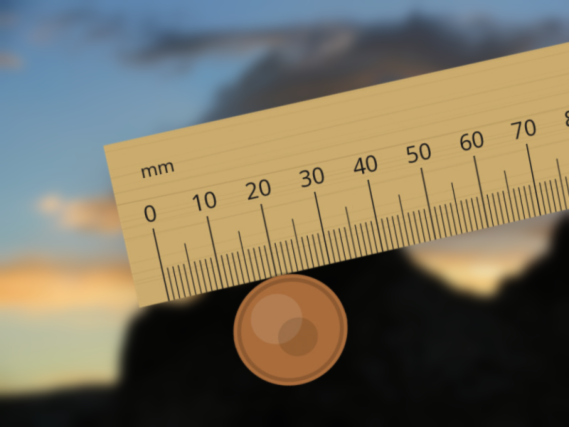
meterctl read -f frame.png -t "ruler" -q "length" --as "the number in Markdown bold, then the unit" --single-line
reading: **21** mm
